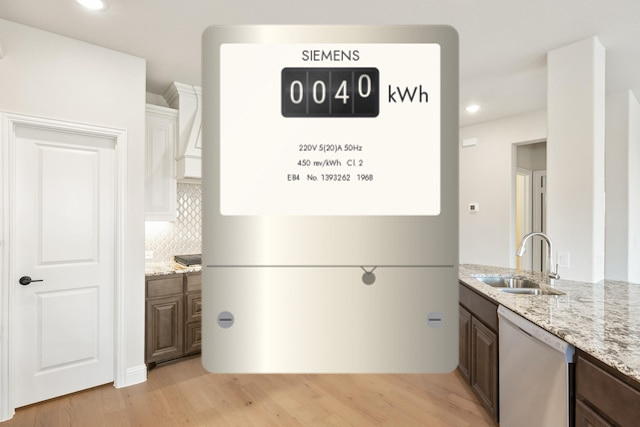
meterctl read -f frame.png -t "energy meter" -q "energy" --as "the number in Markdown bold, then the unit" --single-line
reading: **40** kWh
